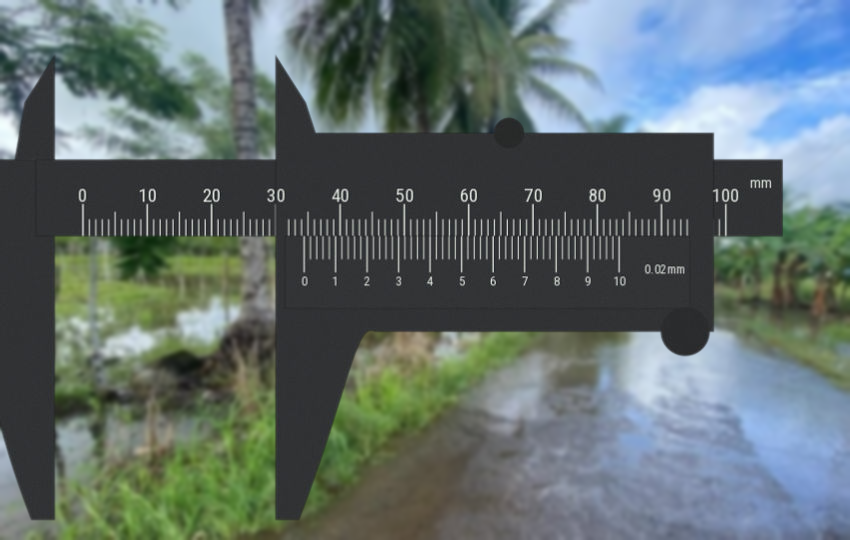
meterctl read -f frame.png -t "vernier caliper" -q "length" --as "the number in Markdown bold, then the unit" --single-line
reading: **34.4** mm
